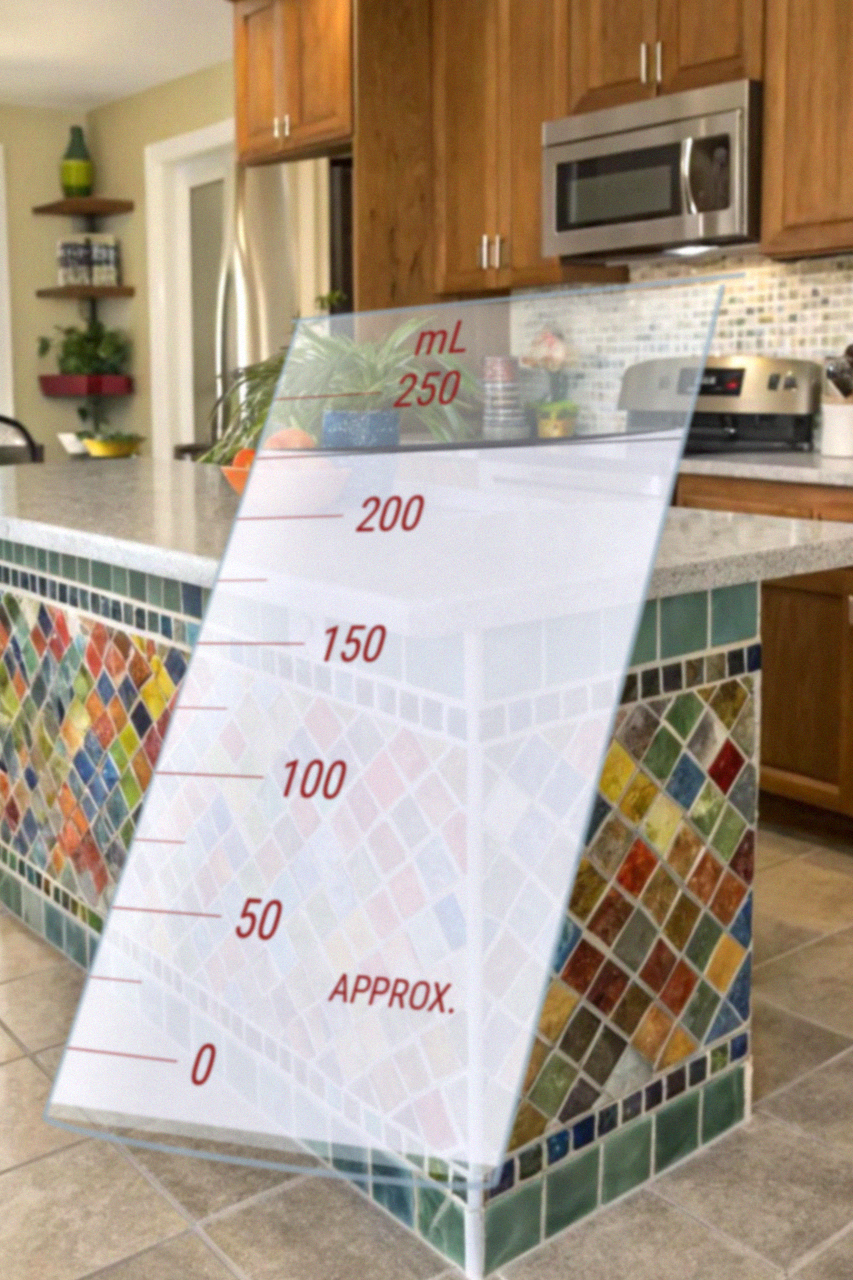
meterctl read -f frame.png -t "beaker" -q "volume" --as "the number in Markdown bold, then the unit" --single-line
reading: **225** mL
